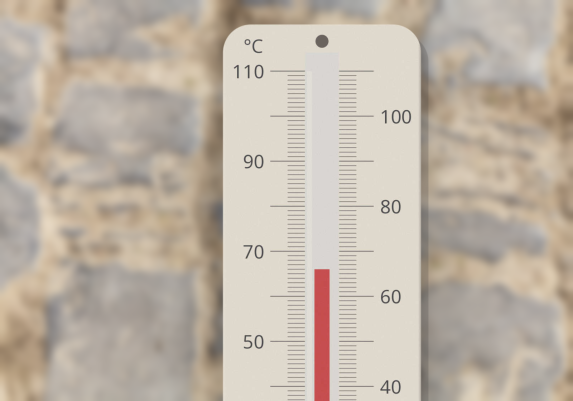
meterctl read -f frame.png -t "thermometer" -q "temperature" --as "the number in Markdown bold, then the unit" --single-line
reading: **66** °C
